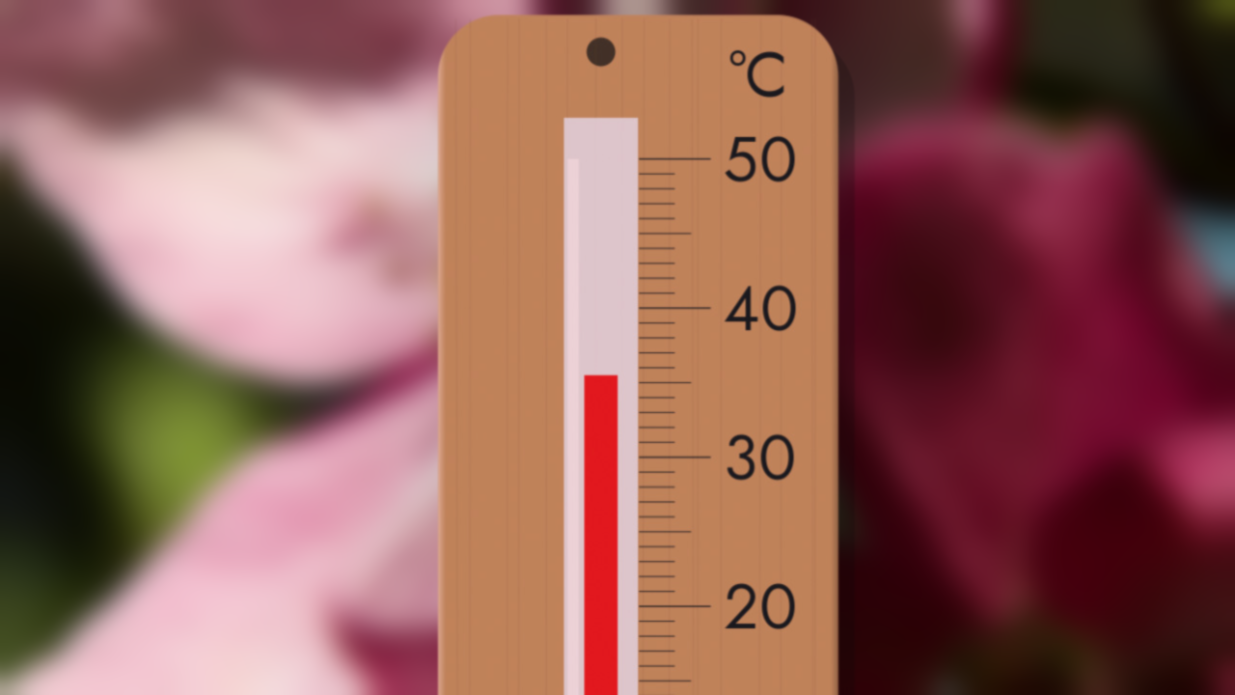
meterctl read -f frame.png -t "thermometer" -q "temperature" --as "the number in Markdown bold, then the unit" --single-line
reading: **35.5** °C
